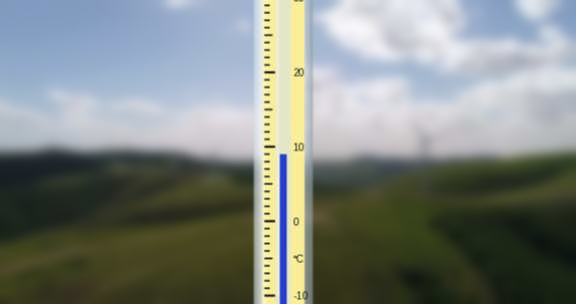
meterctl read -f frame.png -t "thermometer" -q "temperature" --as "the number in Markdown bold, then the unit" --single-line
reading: **9** °C
